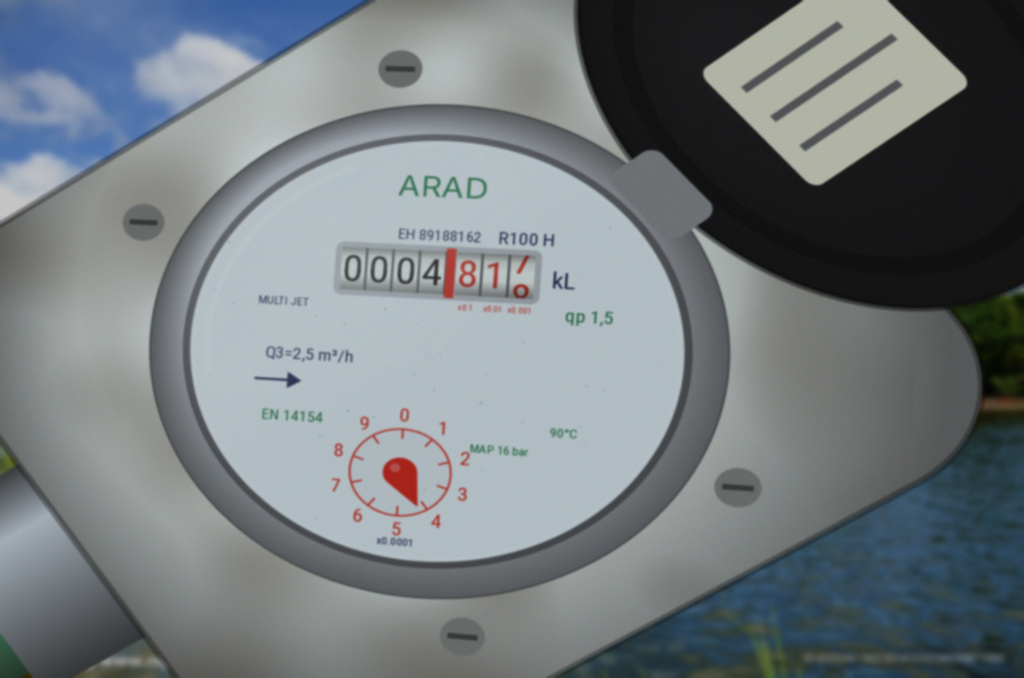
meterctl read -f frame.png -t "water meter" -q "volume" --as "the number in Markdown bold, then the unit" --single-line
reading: **4.8174** kL
